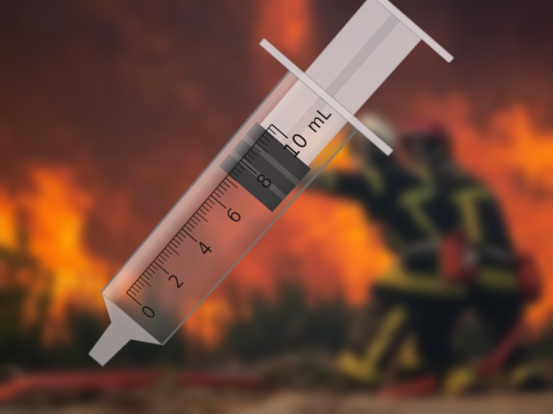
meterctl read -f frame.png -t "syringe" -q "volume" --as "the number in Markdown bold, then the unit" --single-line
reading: **7.2** mL
